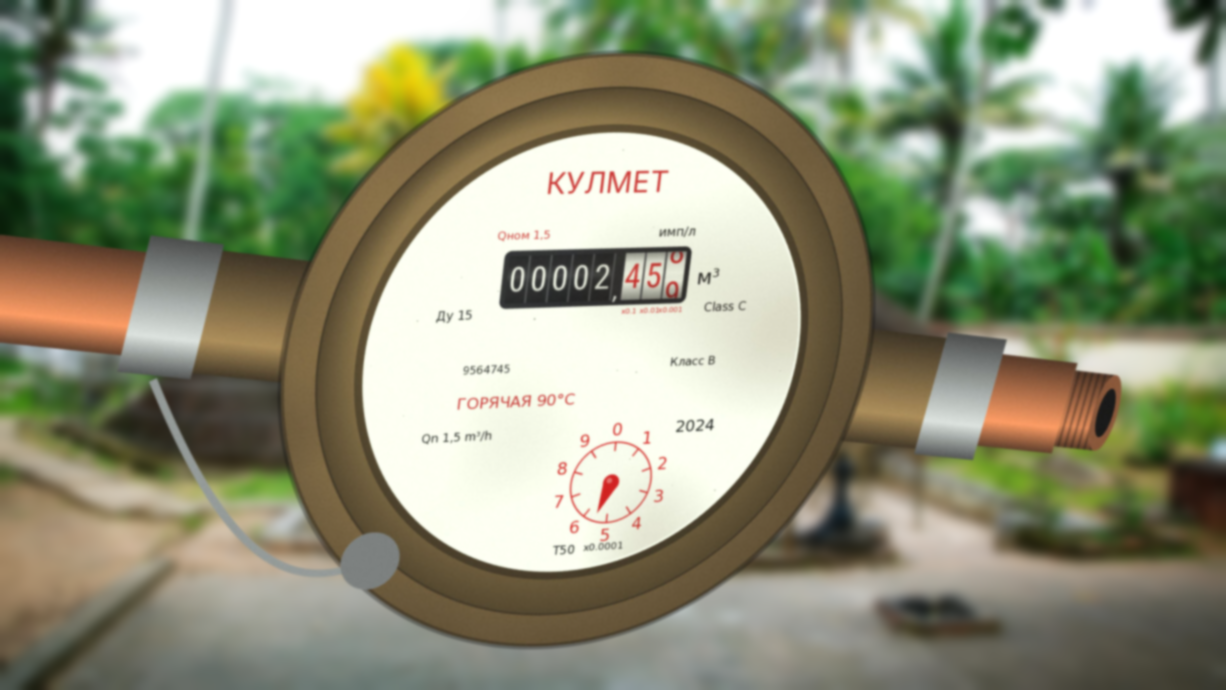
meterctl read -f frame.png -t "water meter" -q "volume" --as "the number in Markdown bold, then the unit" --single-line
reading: **2.4585** m³
